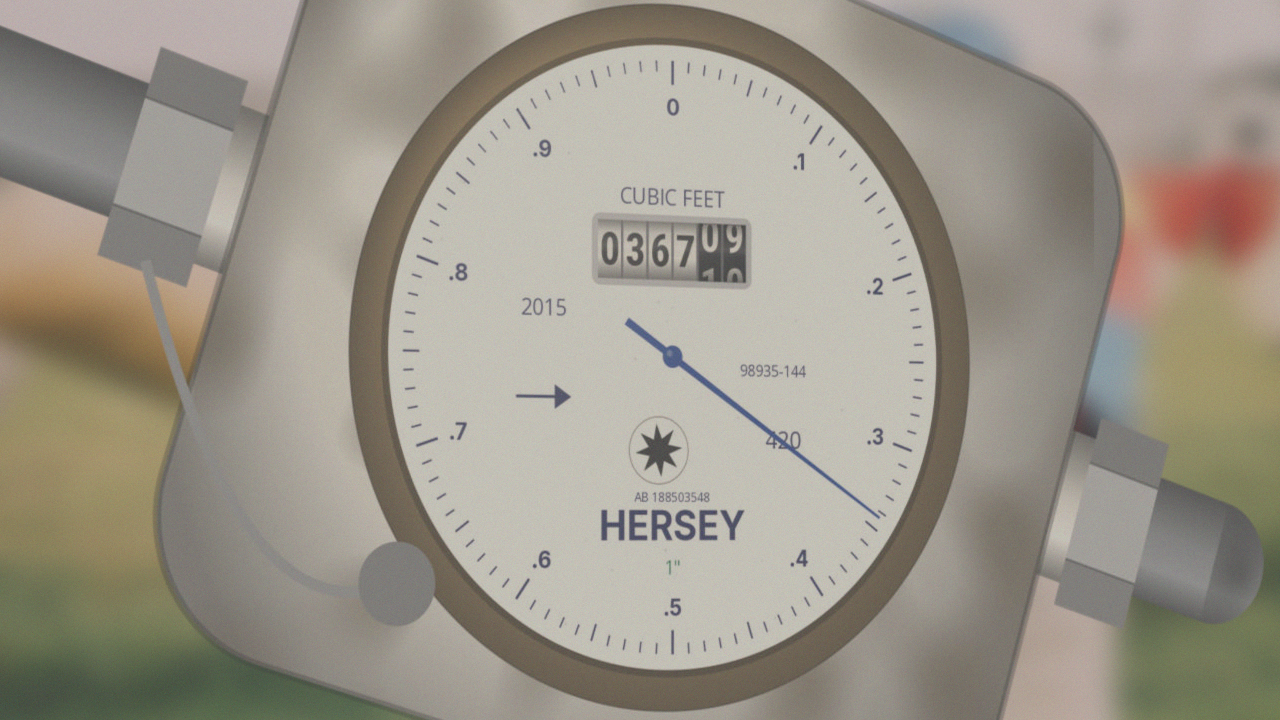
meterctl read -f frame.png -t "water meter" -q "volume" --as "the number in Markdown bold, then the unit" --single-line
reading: **36709.34** ft³
